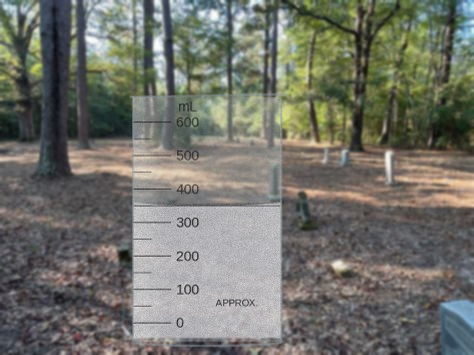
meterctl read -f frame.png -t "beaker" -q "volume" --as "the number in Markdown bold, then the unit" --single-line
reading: **350** mL
